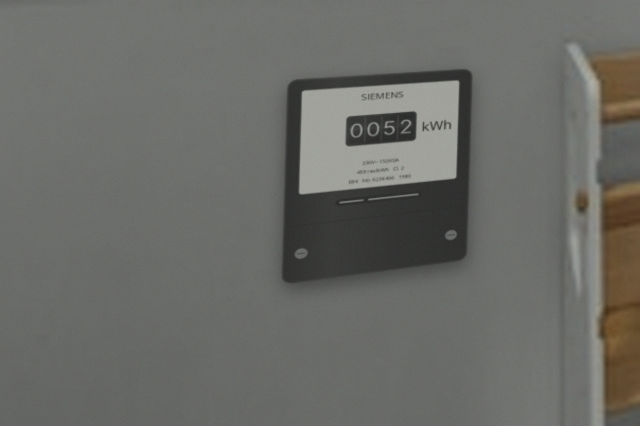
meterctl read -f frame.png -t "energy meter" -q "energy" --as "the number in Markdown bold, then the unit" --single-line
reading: **52** kWh
